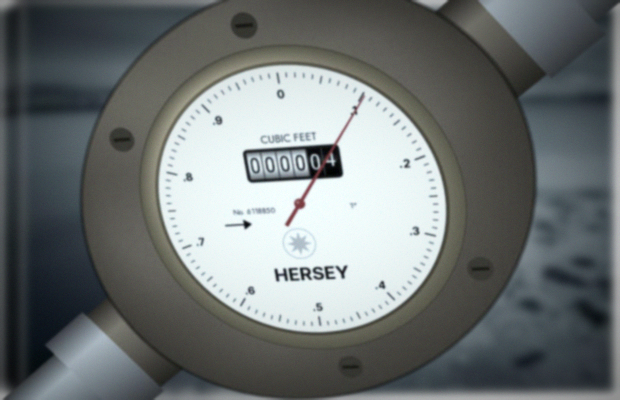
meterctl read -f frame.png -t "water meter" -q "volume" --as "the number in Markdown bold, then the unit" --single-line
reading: **4.10** ft³
